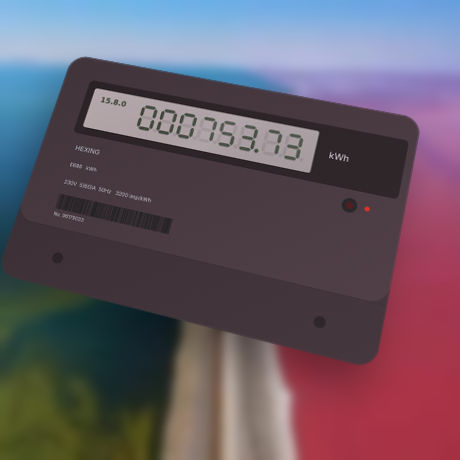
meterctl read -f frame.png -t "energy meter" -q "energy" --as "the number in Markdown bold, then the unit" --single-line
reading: **753.73** kWh
